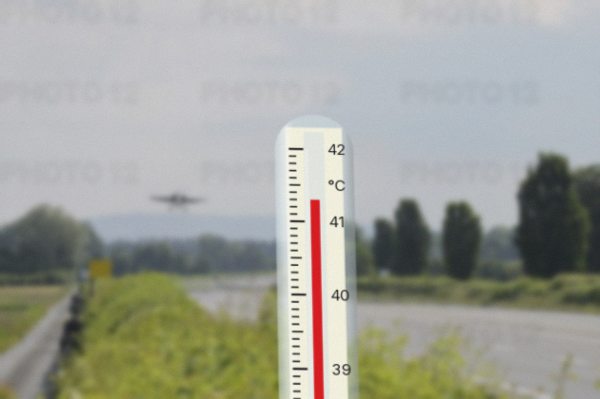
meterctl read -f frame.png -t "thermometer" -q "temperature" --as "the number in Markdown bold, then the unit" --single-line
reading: **41.3** °C
